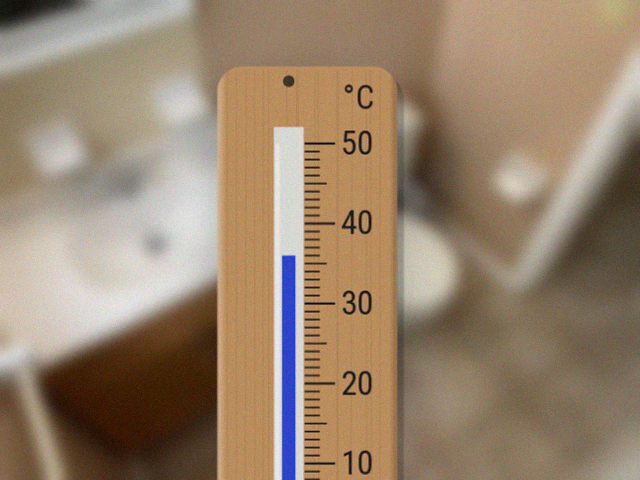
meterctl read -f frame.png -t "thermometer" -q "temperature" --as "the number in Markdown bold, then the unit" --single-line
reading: **36** °C
